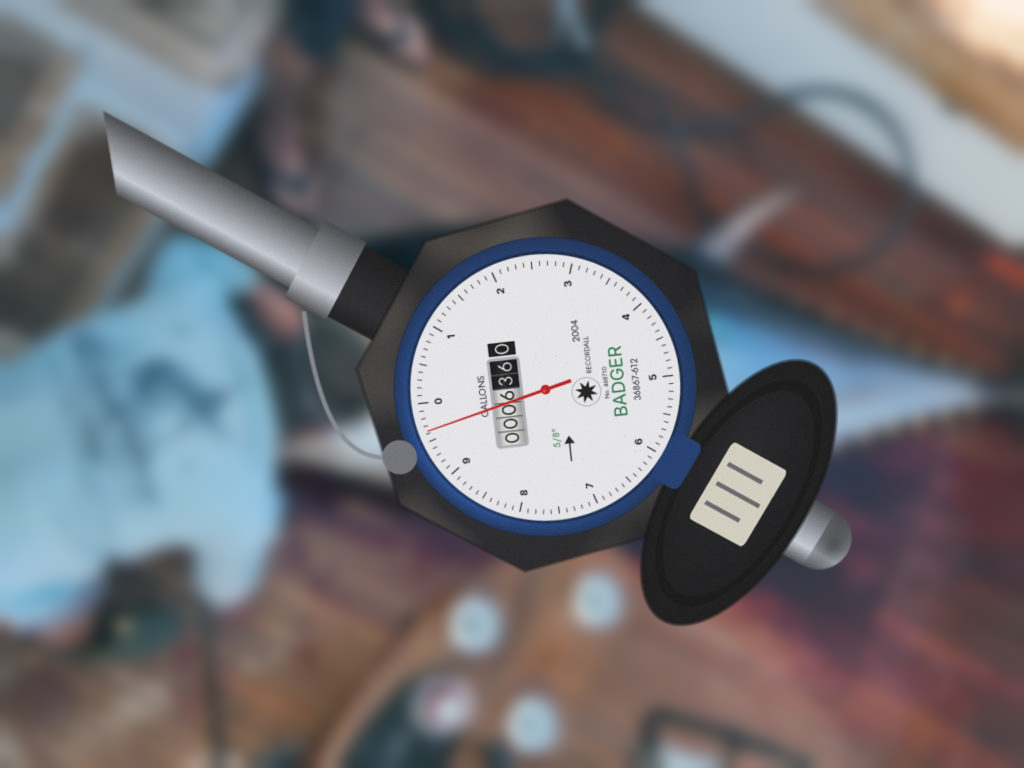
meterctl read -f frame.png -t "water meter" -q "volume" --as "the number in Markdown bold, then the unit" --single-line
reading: **6359.6** gal
